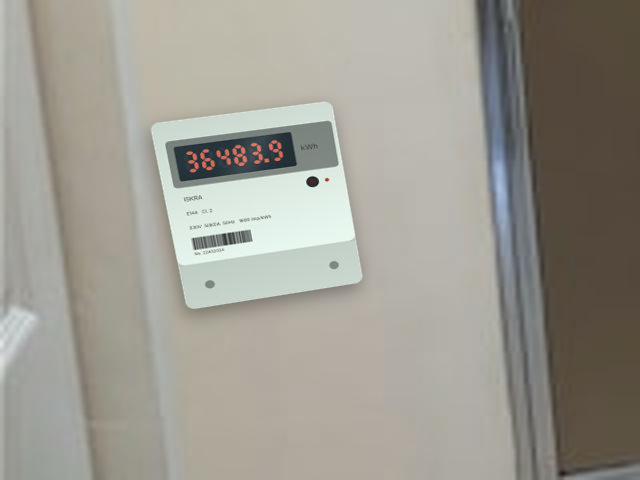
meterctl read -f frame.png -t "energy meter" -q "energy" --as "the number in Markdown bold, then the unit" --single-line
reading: **36483.9** kWh
